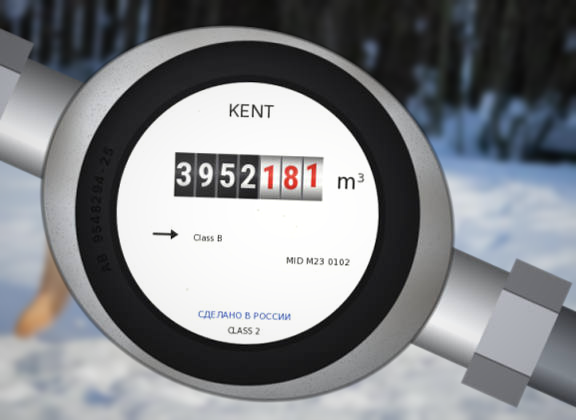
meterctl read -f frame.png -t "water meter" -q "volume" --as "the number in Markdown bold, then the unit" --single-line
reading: **3952.181** m³
